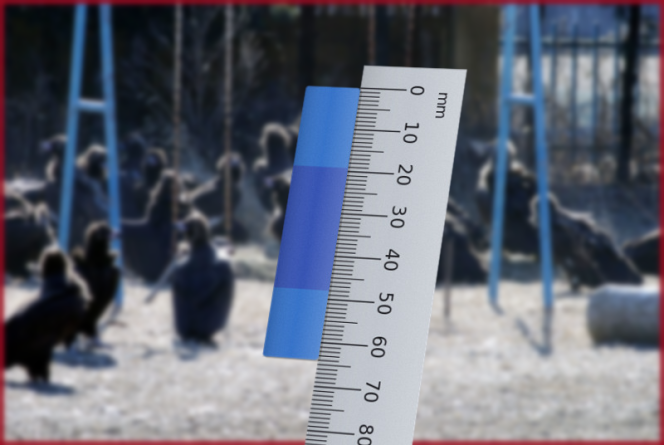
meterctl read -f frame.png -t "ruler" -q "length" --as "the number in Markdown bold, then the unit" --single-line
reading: **64** mm
